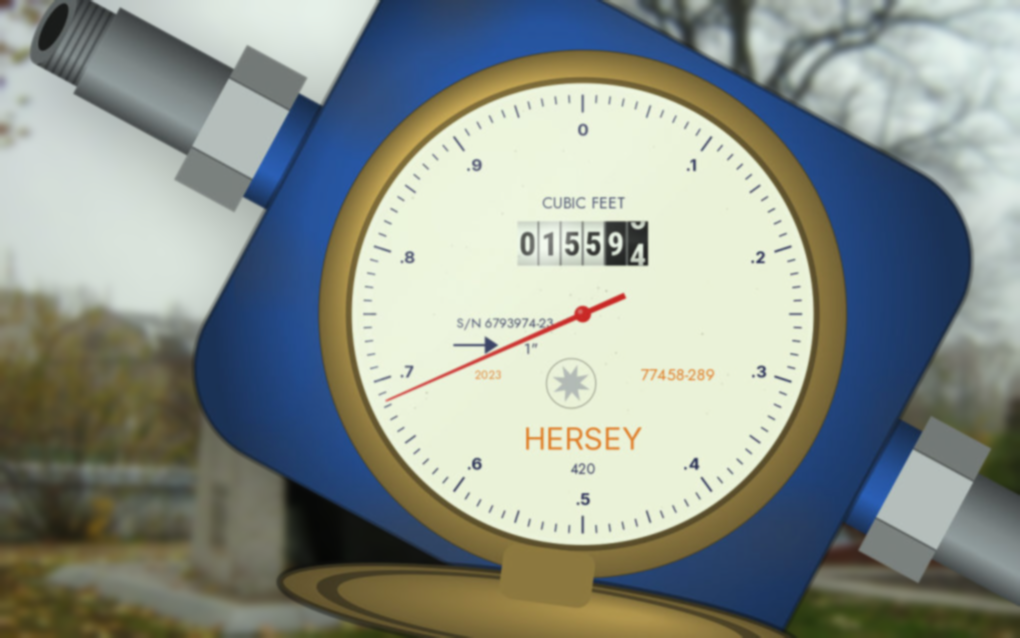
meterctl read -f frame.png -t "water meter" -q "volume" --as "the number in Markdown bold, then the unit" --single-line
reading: **15593.68** ft³
